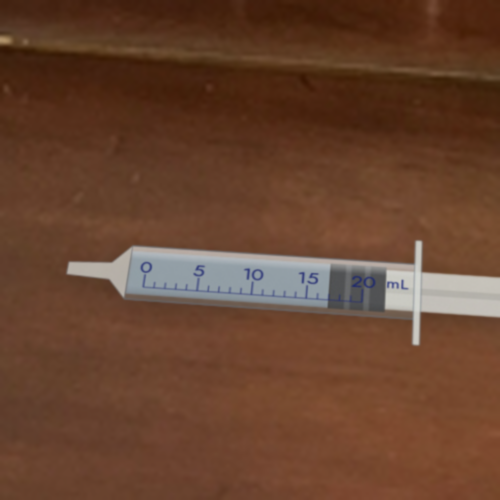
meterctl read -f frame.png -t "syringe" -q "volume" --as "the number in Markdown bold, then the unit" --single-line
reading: **17** mL
